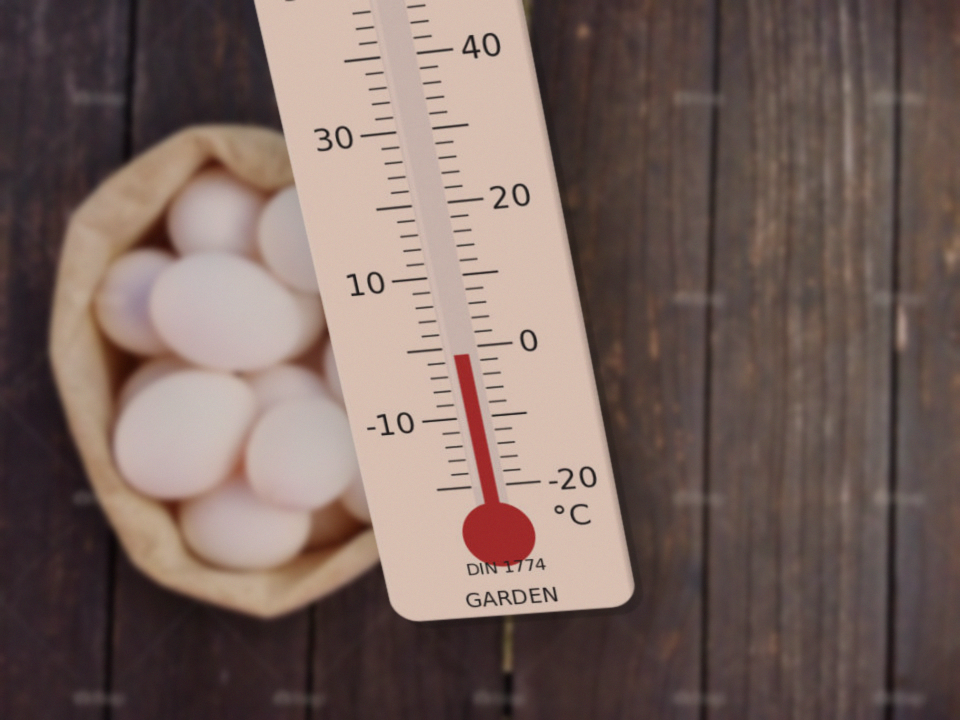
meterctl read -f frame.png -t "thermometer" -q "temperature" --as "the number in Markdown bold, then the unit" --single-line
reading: **-1** °C
